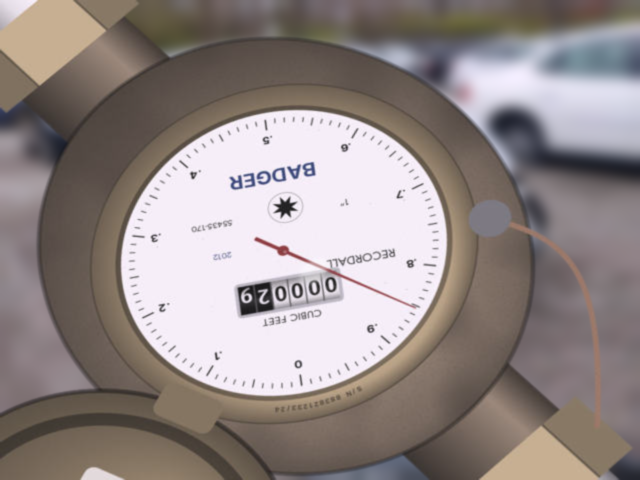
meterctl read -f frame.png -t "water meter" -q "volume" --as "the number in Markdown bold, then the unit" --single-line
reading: **28.85** ft³
